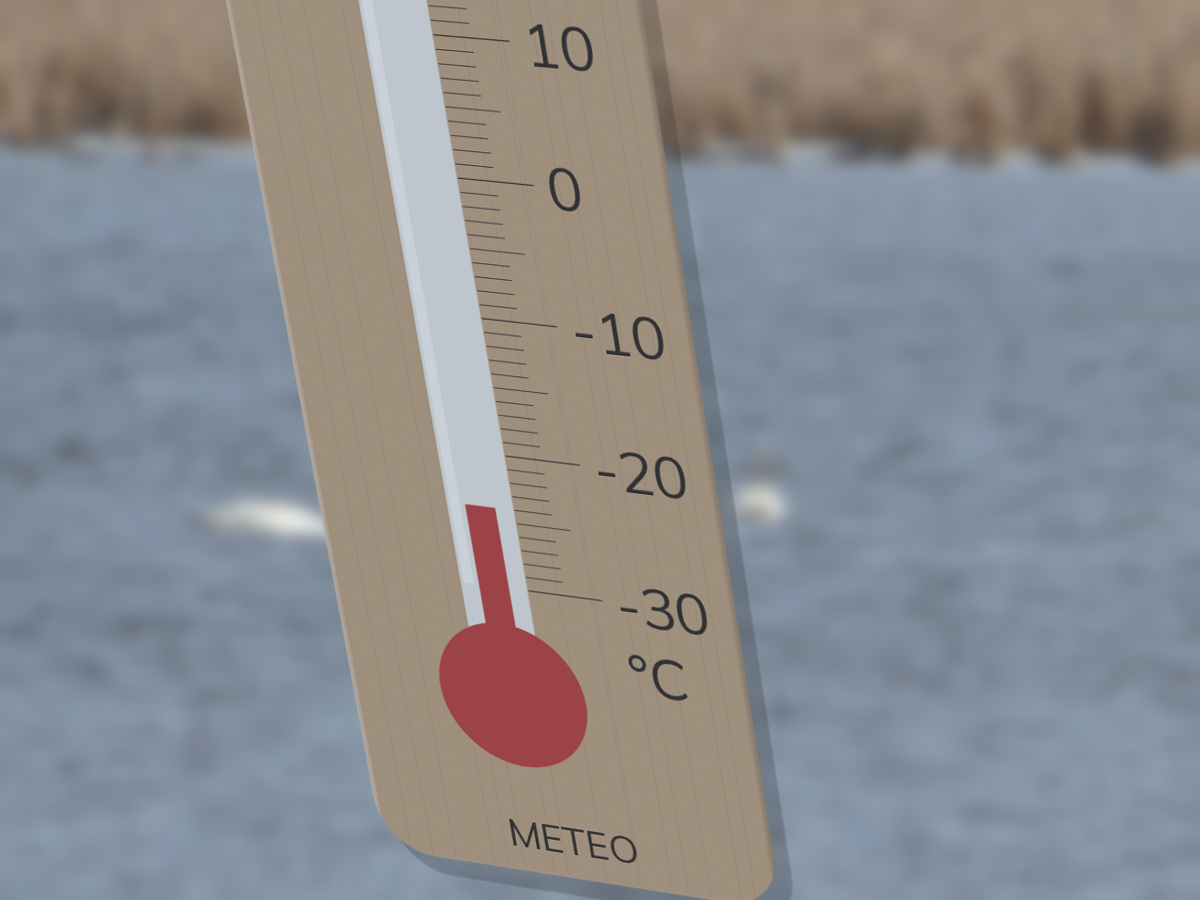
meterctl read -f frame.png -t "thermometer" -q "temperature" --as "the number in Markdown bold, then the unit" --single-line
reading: **-24** °C
